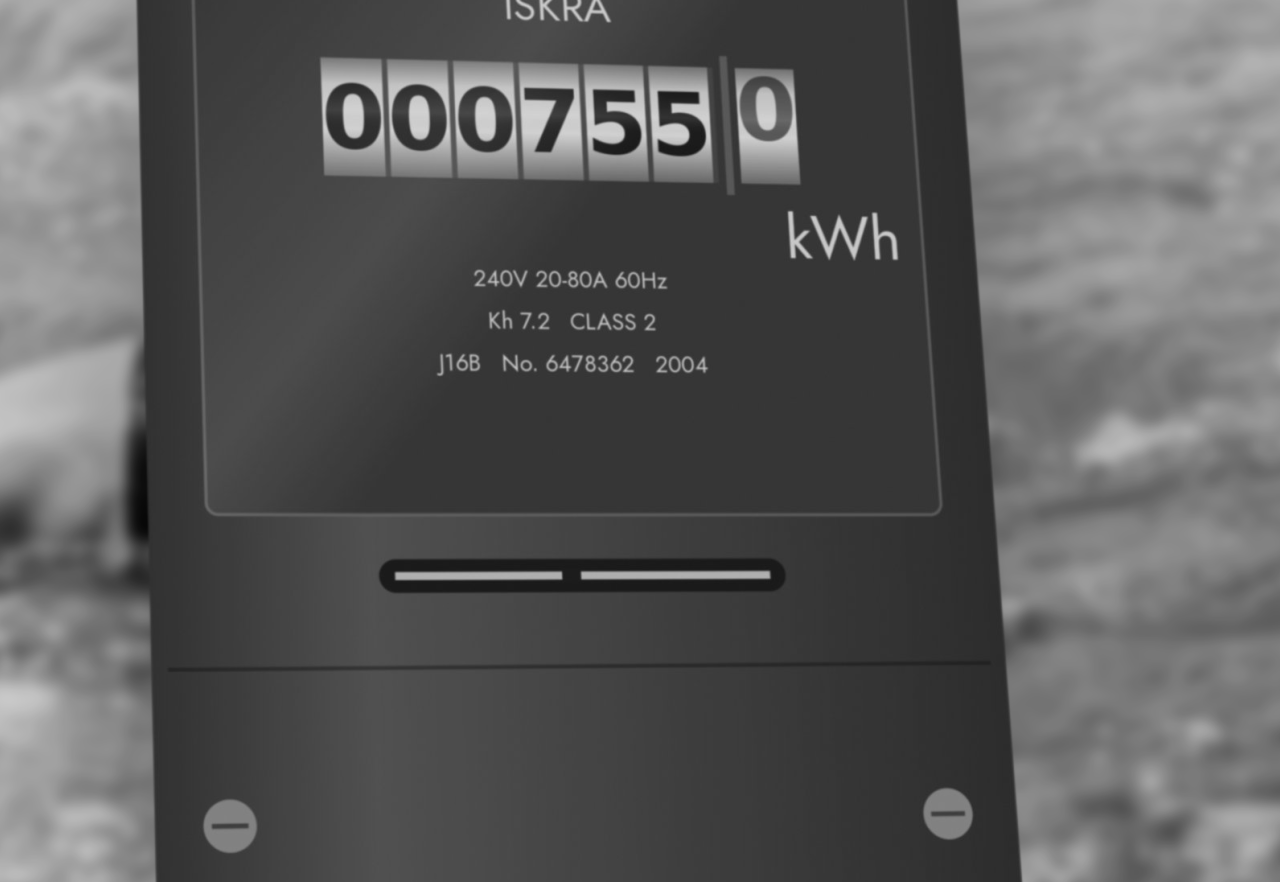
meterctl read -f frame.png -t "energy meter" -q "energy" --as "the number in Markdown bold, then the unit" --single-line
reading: **755.0** kWh
